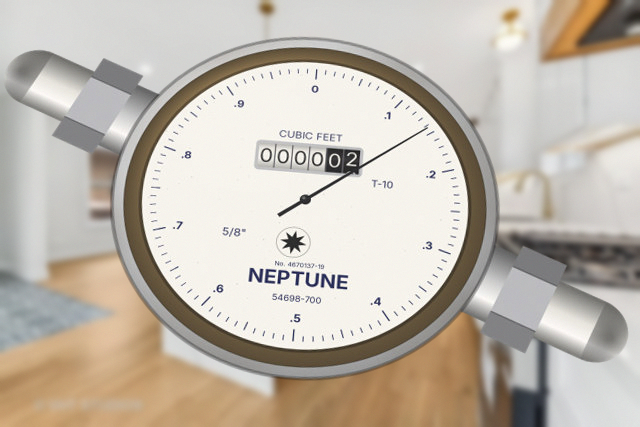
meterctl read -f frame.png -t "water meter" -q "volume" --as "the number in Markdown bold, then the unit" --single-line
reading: **2.14** ft³
